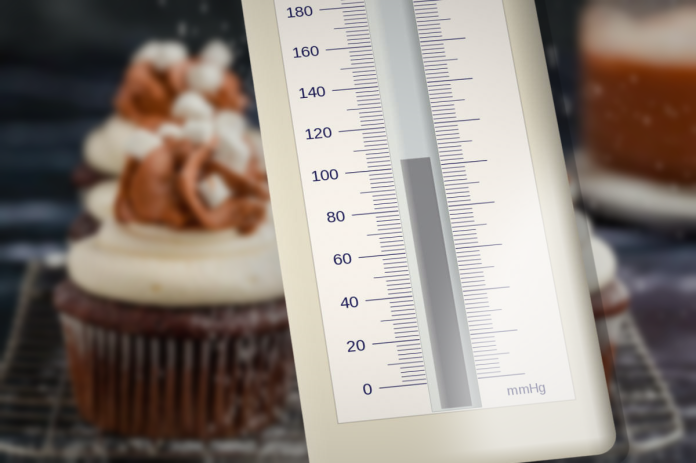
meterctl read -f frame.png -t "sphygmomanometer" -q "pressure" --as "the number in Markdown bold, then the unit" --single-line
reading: **104** mmHg
